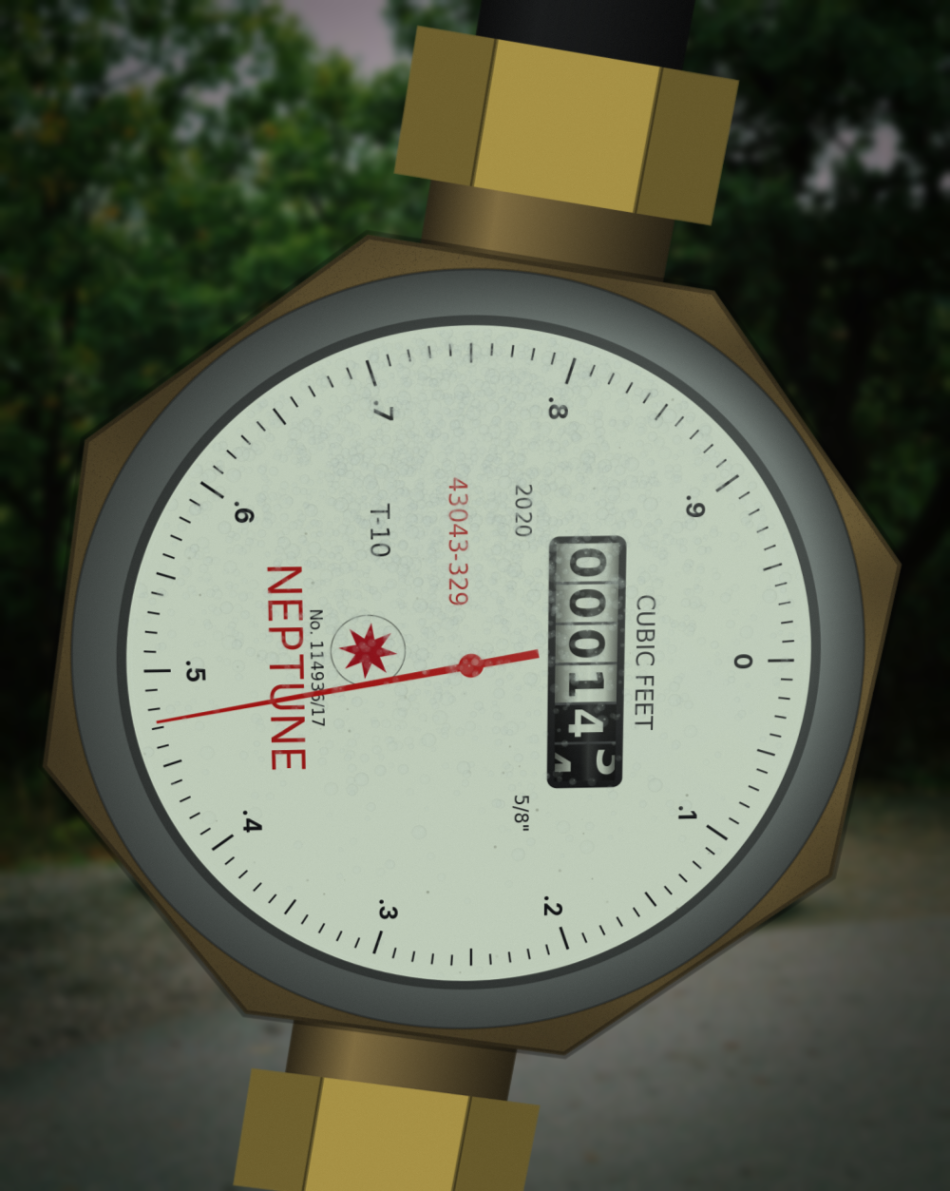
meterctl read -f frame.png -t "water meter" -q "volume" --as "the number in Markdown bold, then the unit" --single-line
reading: **143.47** ft³
